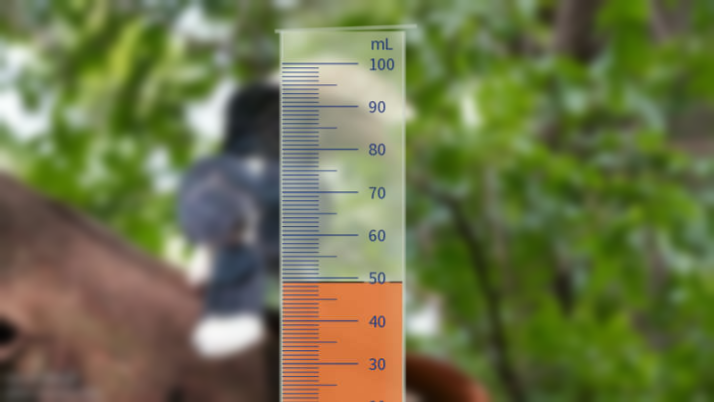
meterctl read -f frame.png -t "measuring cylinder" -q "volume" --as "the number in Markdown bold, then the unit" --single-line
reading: **49** mL
